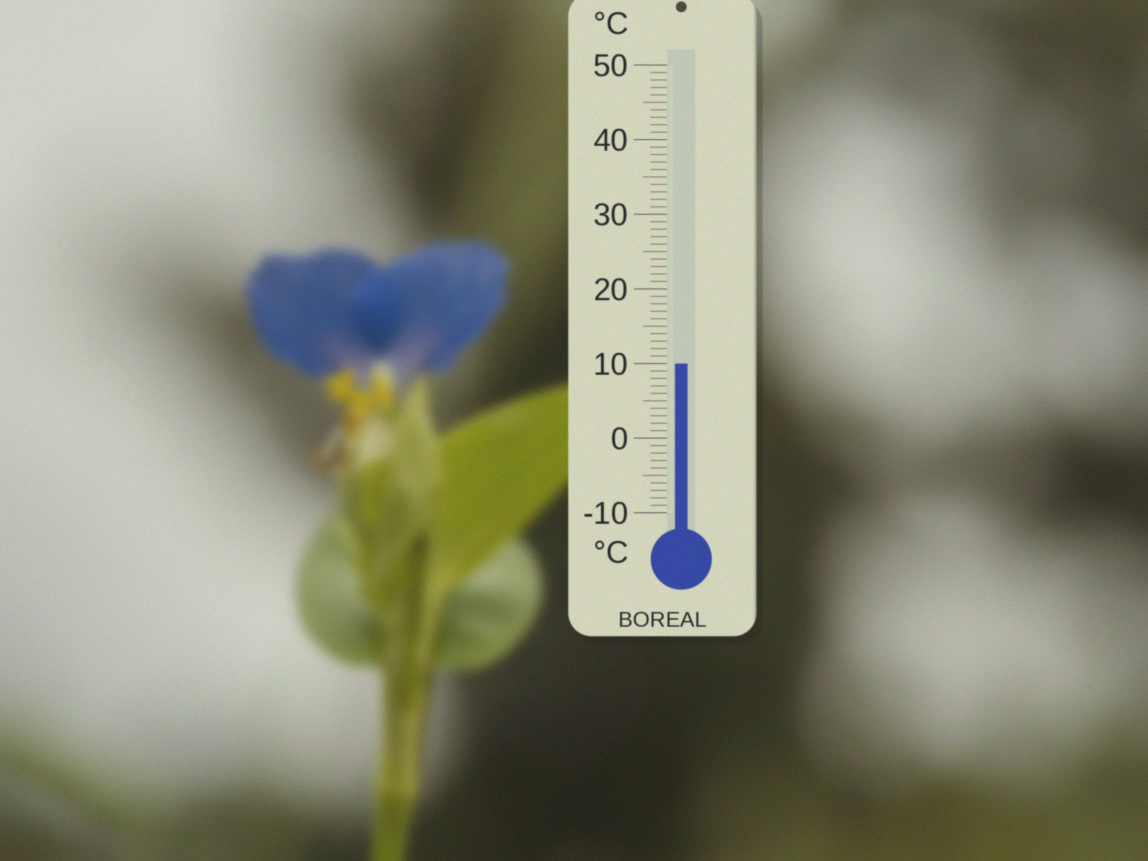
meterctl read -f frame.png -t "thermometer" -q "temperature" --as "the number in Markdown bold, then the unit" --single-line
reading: **10** °C
